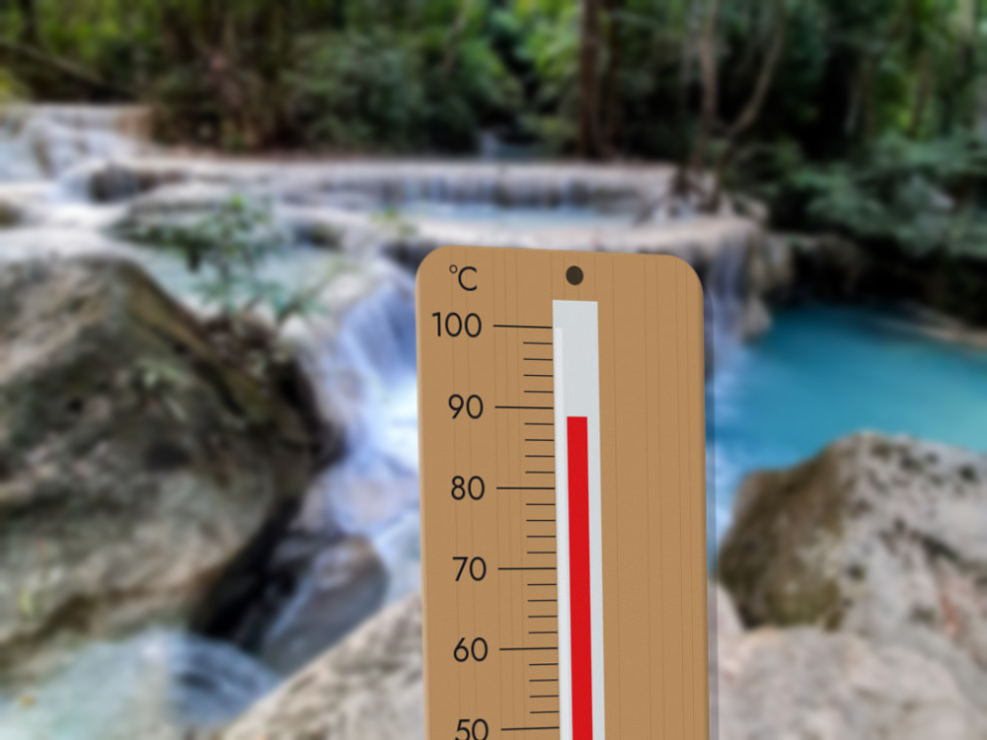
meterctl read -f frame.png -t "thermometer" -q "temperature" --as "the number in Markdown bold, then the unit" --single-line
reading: **89** °C
